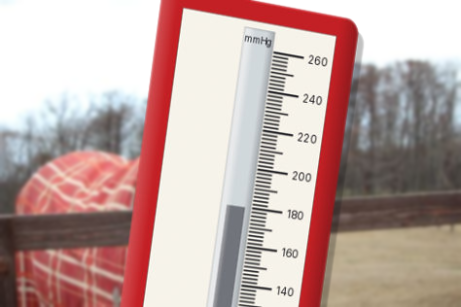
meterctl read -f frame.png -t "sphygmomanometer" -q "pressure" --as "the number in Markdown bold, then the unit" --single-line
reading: **180** mmHg
